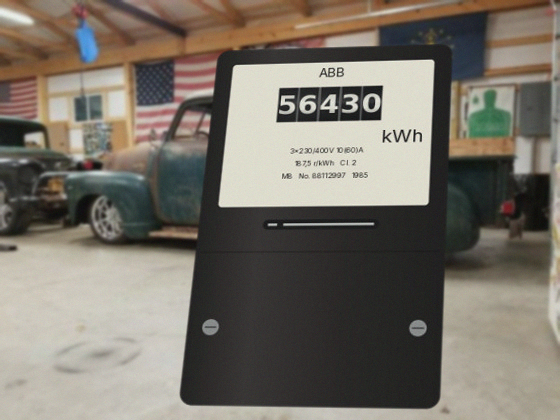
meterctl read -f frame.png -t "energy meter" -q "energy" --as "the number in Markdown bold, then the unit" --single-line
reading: **56430** kWh
